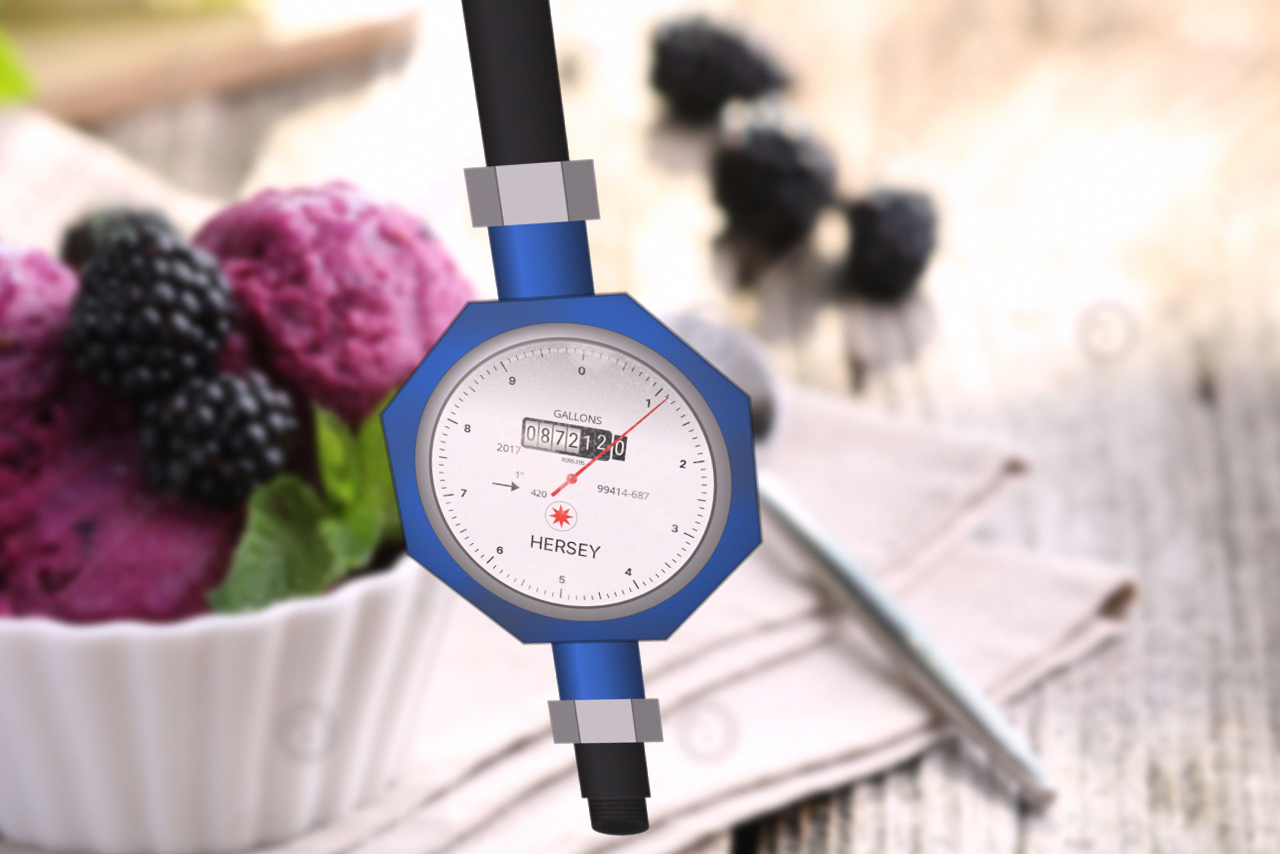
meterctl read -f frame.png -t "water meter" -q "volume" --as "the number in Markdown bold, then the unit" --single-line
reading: **872121.1** gal
